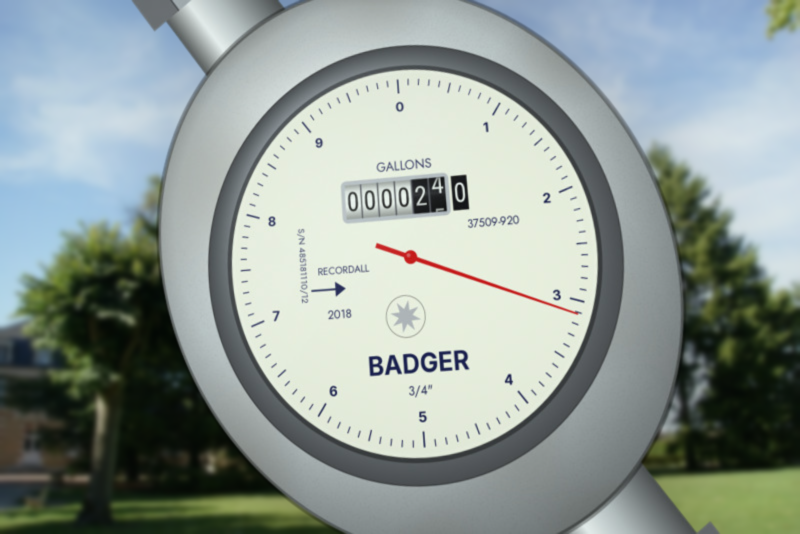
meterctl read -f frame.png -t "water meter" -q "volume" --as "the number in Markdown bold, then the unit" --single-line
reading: **243.1** gal
